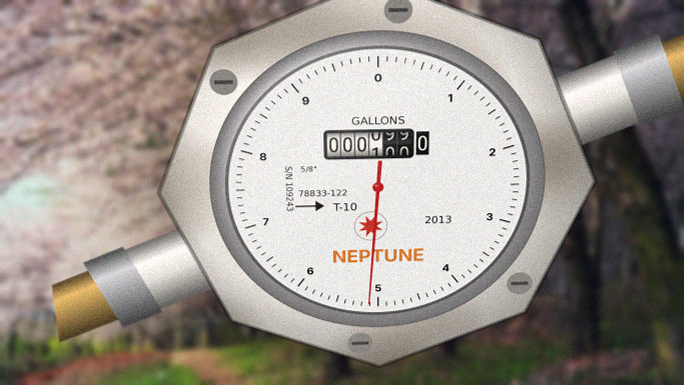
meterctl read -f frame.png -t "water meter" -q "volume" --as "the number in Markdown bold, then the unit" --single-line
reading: **995.1** gal
